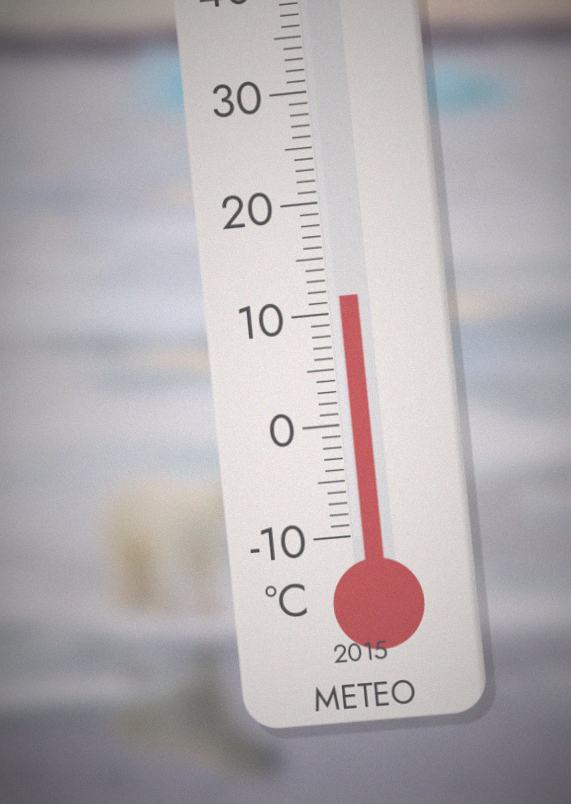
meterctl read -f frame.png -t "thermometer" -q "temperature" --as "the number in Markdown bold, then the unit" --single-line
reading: **11.5** °C
